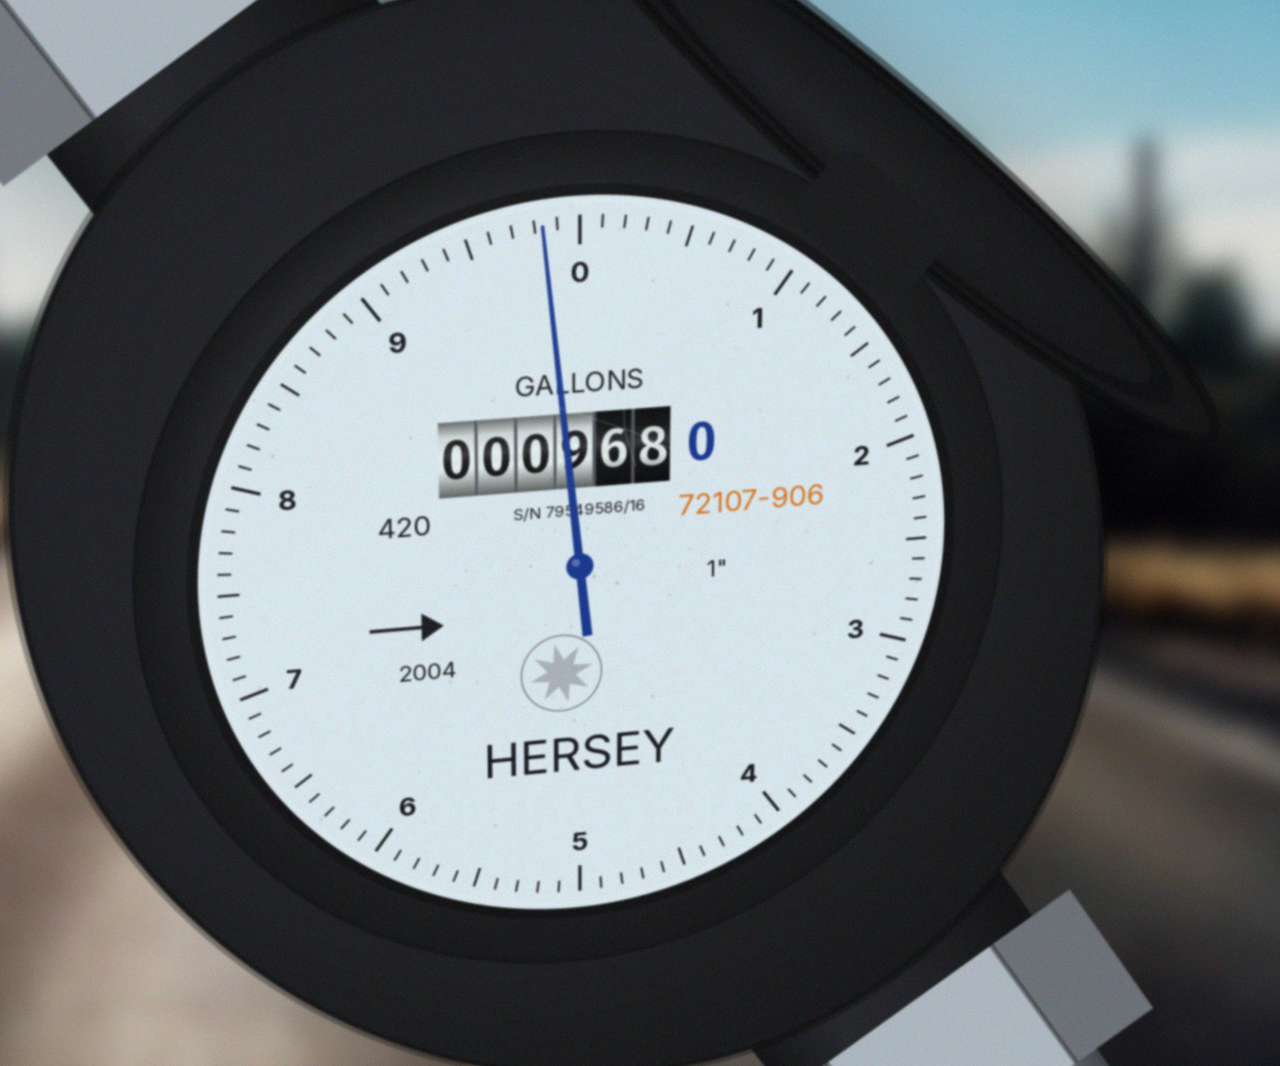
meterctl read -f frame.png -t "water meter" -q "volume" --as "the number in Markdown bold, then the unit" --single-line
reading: **9679.8** gal
